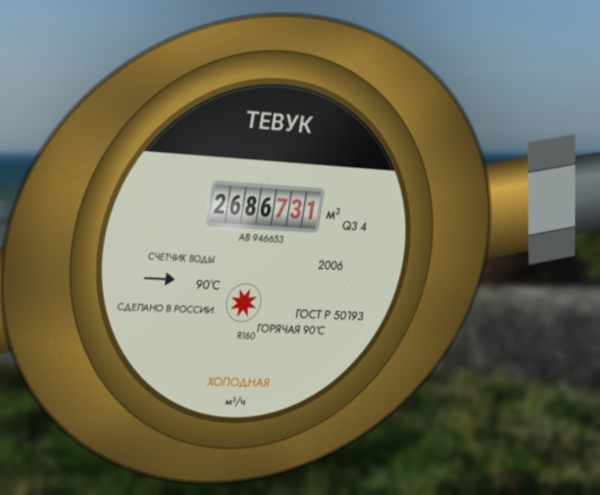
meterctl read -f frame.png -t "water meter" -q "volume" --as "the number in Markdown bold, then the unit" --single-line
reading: **2686.731** m³
